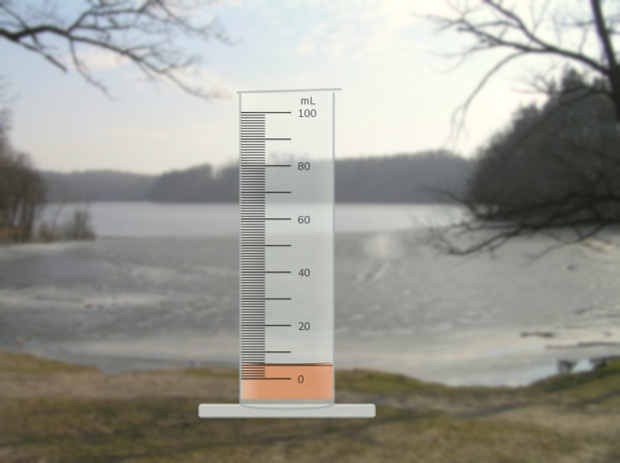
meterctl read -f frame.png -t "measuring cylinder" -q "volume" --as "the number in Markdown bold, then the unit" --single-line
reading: **5** mL
